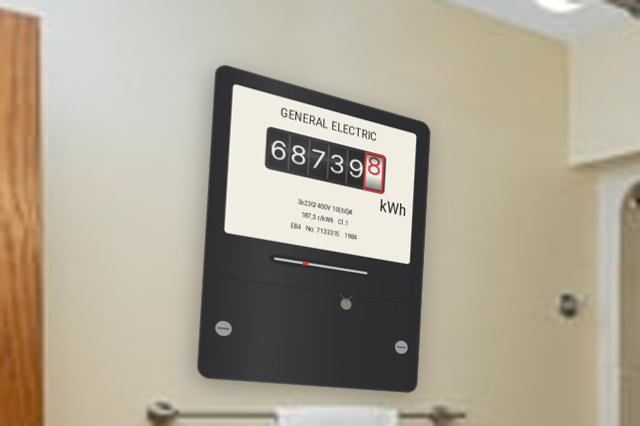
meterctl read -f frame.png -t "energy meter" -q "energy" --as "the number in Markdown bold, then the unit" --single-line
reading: **68739.8** kWh
